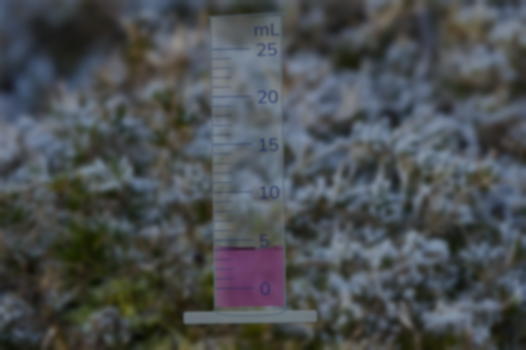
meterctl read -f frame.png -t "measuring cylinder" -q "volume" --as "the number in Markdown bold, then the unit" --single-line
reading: **4** mL
